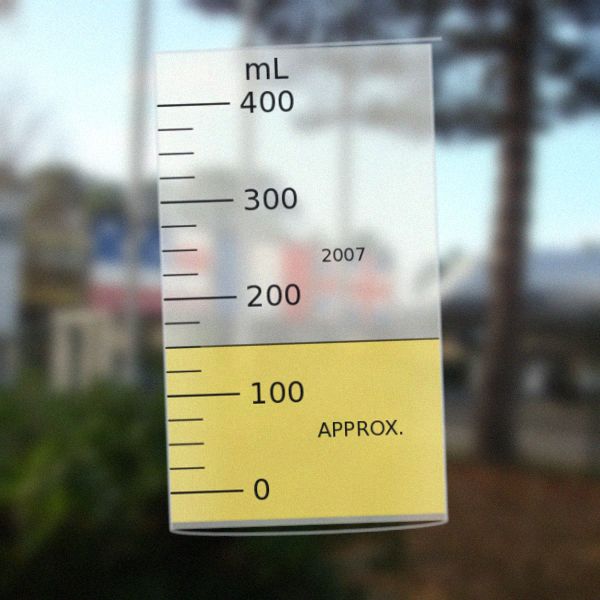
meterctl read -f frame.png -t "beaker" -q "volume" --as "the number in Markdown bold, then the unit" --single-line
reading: **150** mL
